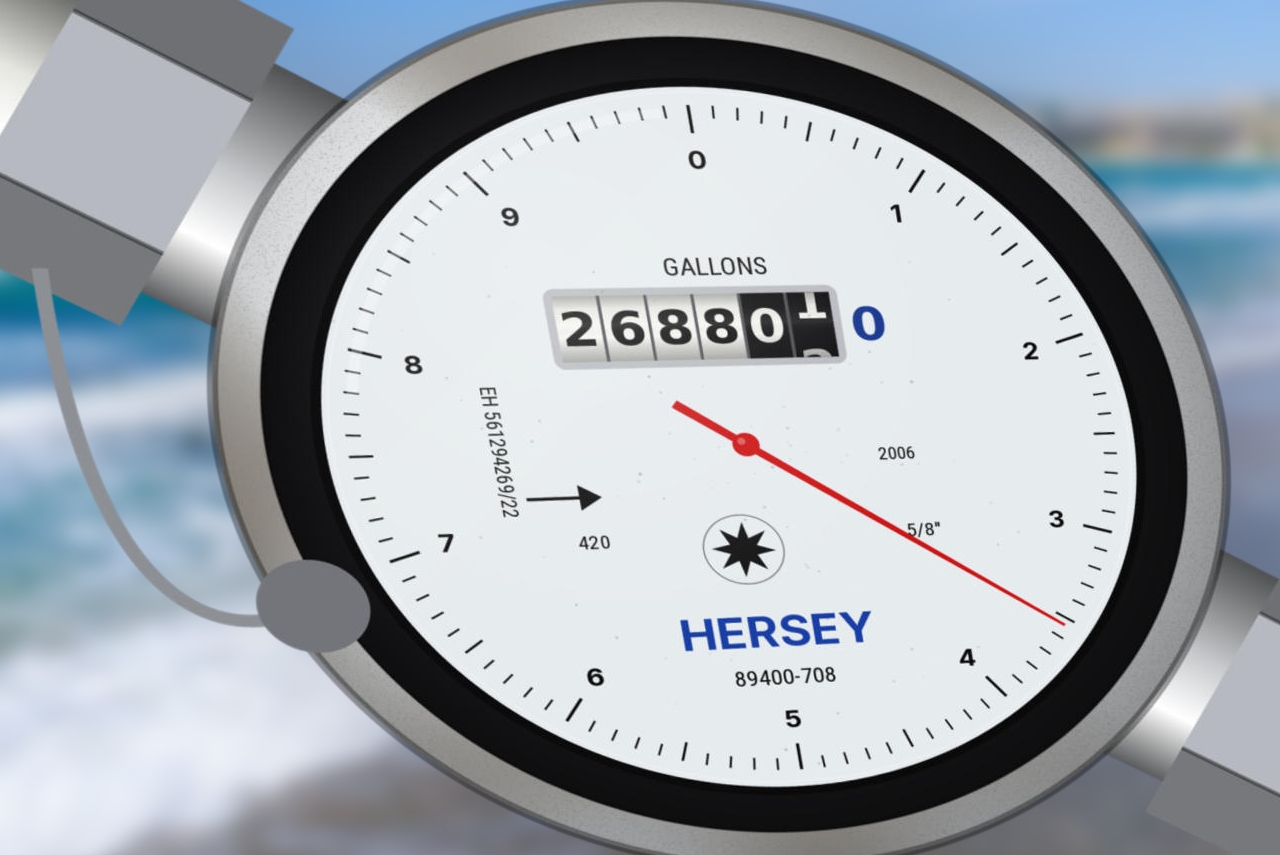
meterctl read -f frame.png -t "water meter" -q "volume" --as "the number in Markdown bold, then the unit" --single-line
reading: **2688013.5** gal
